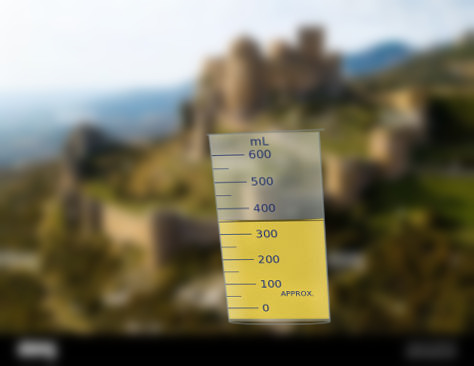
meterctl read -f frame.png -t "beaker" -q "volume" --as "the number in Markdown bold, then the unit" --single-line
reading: **350** mL
